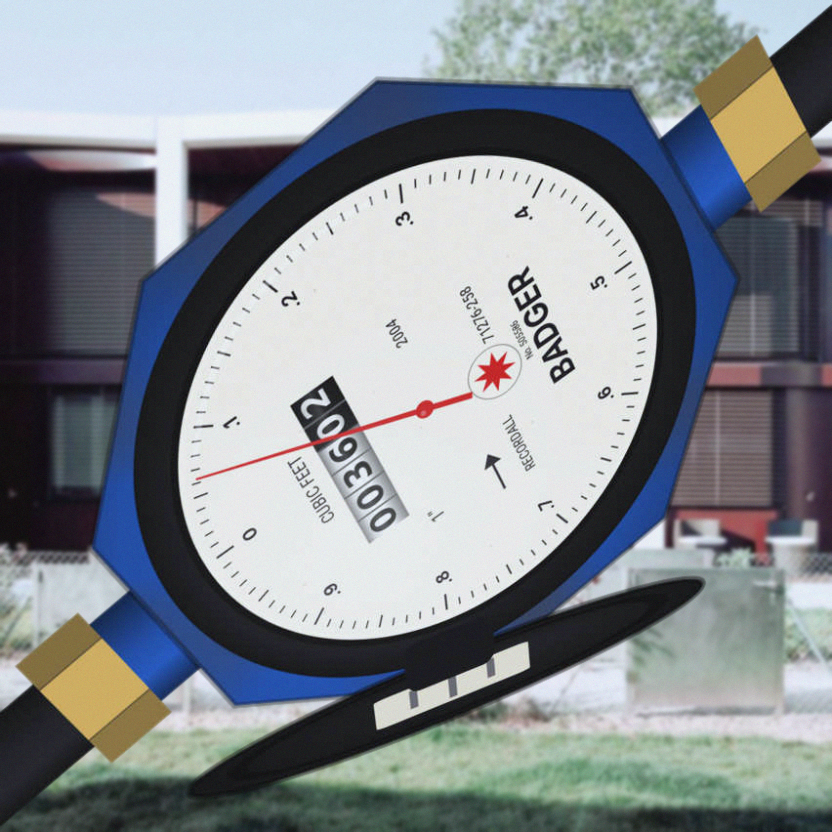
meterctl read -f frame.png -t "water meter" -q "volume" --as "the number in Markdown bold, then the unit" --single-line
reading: **3602.06** ft³
